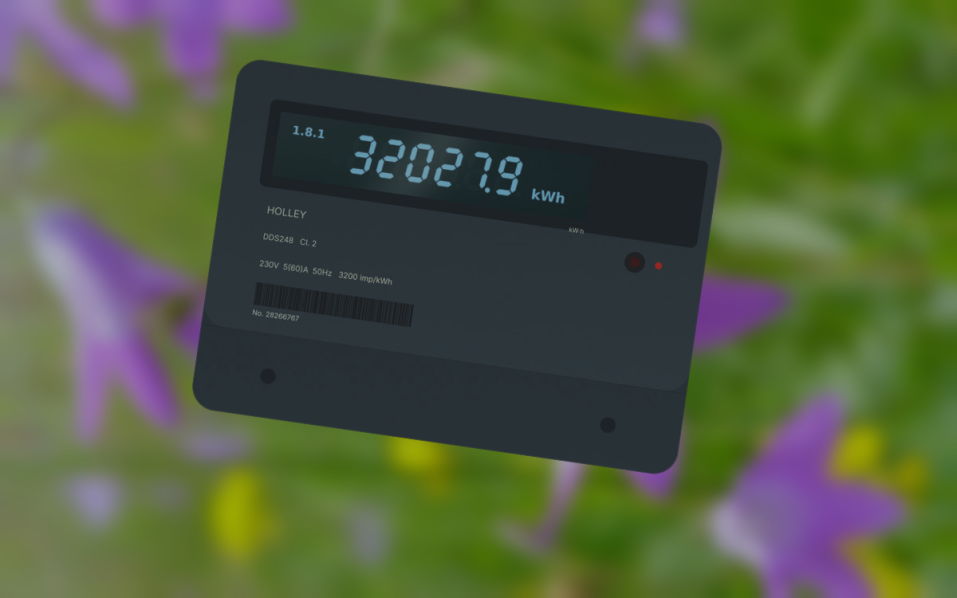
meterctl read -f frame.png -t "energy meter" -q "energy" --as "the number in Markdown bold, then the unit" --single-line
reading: **32027.9** kWh
